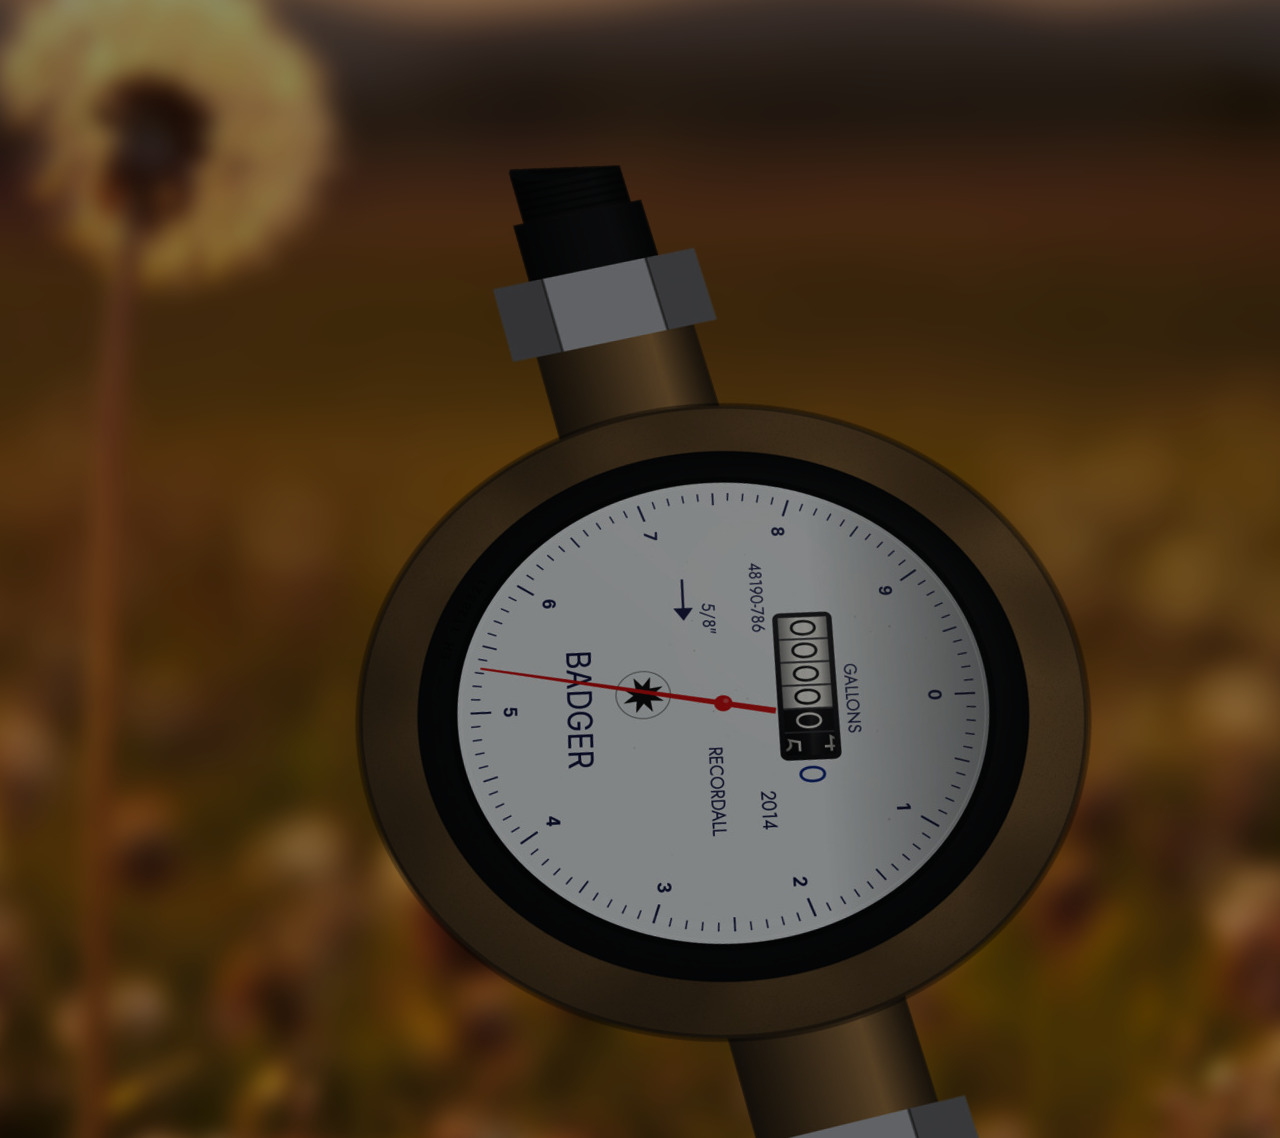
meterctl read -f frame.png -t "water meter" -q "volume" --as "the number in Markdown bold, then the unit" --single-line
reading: **45.3** gal
